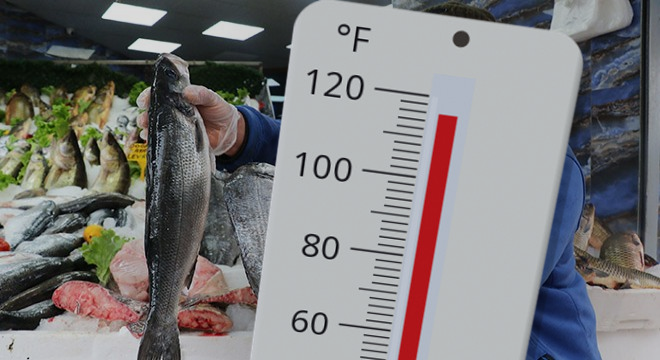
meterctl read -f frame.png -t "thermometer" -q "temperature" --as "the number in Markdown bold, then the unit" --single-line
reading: **116** °F
